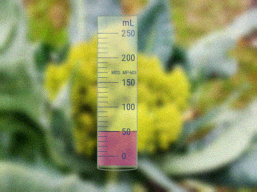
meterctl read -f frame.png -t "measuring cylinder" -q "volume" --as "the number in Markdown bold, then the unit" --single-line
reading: **50** mL
